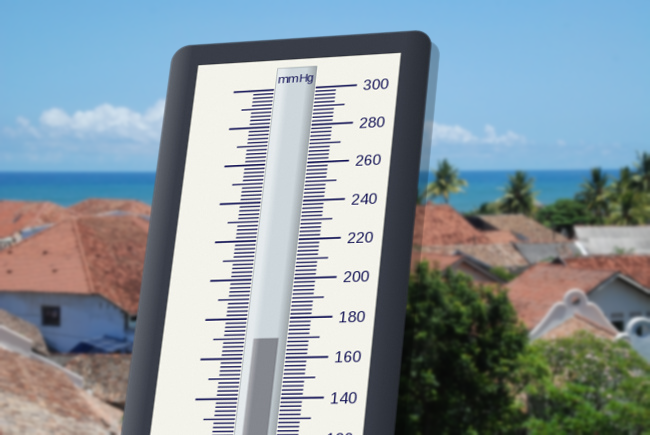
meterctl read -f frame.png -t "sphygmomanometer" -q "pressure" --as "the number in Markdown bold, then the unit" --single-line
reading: **170** mmHg
